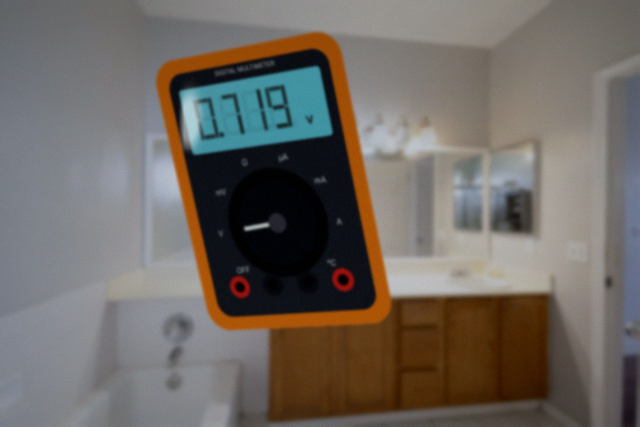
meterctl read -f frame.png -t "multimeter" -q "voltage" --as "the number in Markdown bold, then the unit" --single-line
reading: **0.719** V
